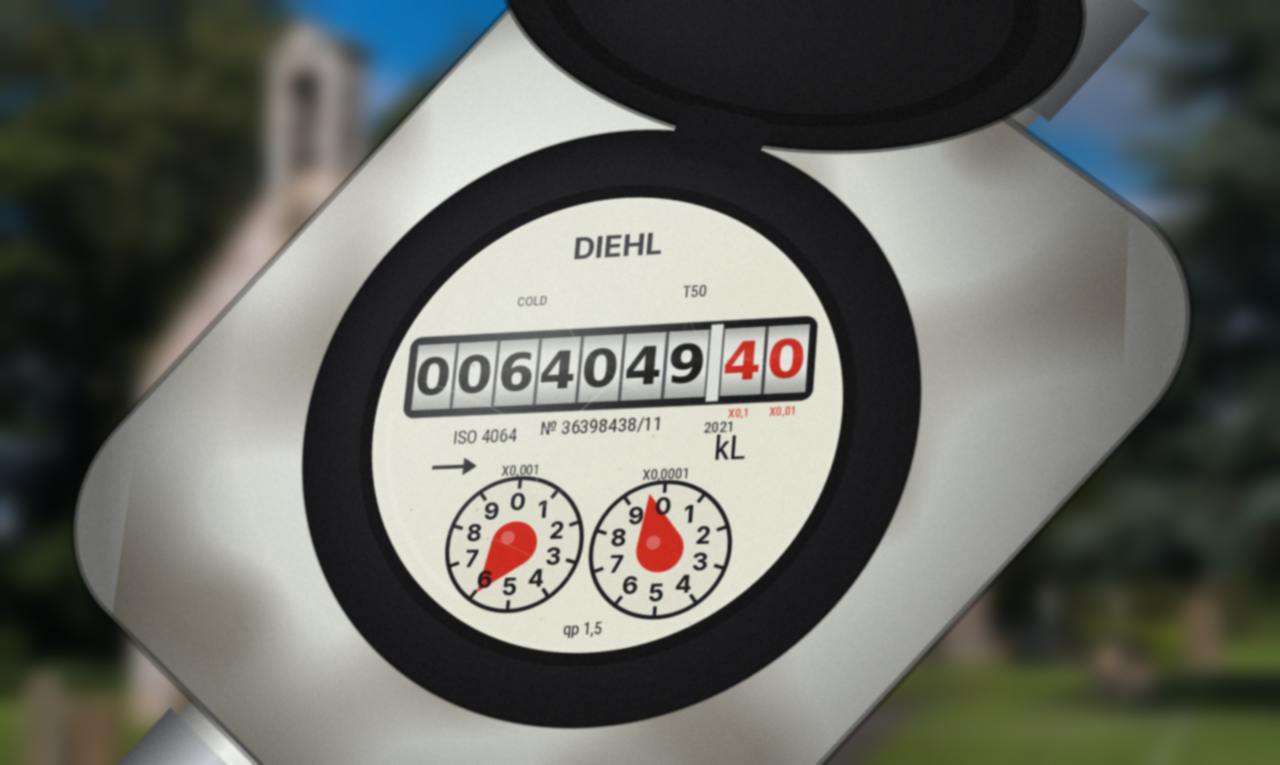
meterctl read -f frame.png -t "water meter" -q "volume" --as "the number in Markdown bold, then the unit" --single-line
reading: **64049.4059** kL
